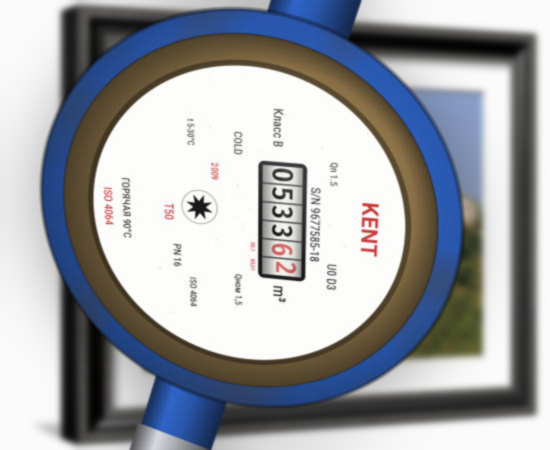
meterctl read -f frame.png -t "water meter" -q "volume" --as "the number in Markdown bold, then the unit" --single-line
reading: **533.62** m³
